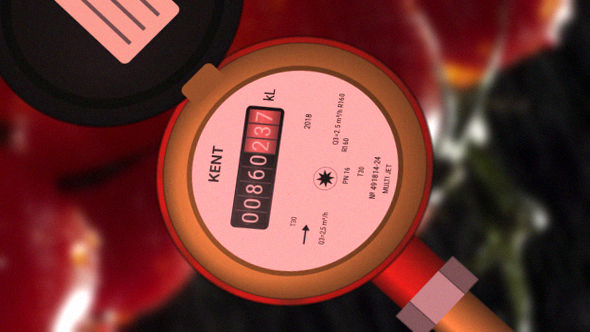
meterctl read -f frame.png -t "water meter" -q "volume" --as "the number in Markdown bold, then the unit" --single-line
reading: **860.237** kL
